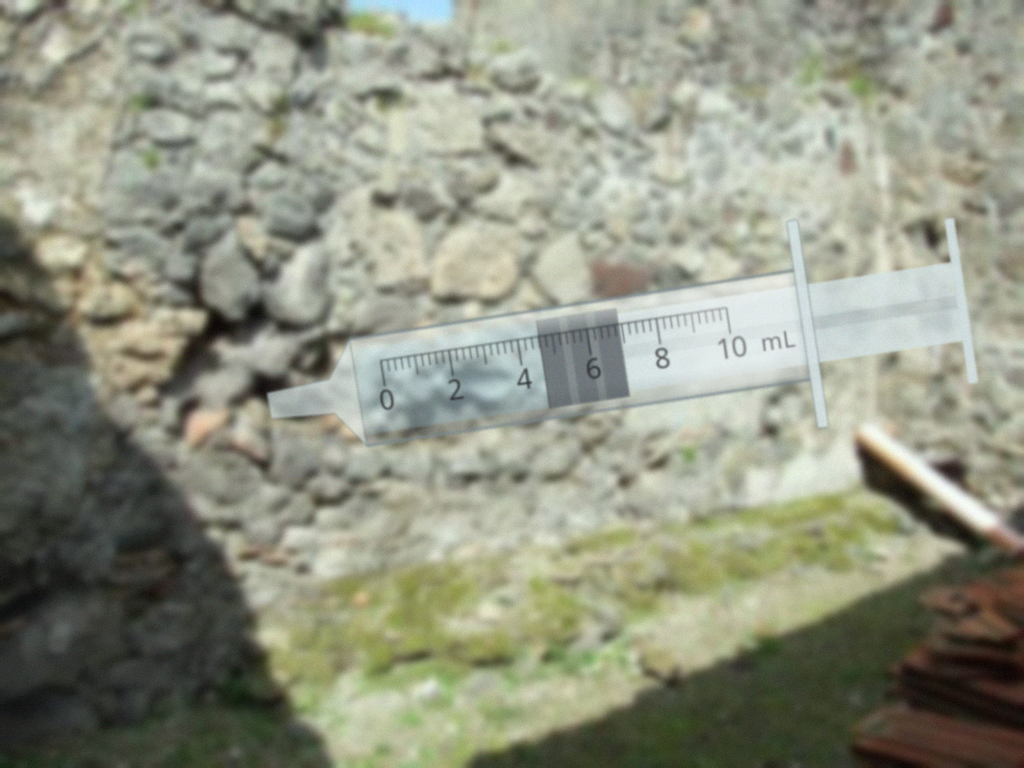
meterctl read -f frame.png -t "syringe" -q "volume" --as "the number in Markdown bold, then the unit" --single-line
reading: **4.6** mL
